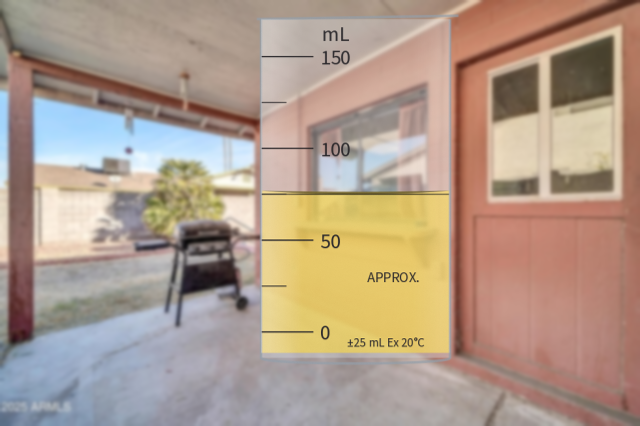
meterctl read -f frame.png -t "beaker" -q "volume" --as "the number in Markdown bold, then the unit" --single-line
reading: **75** mL
